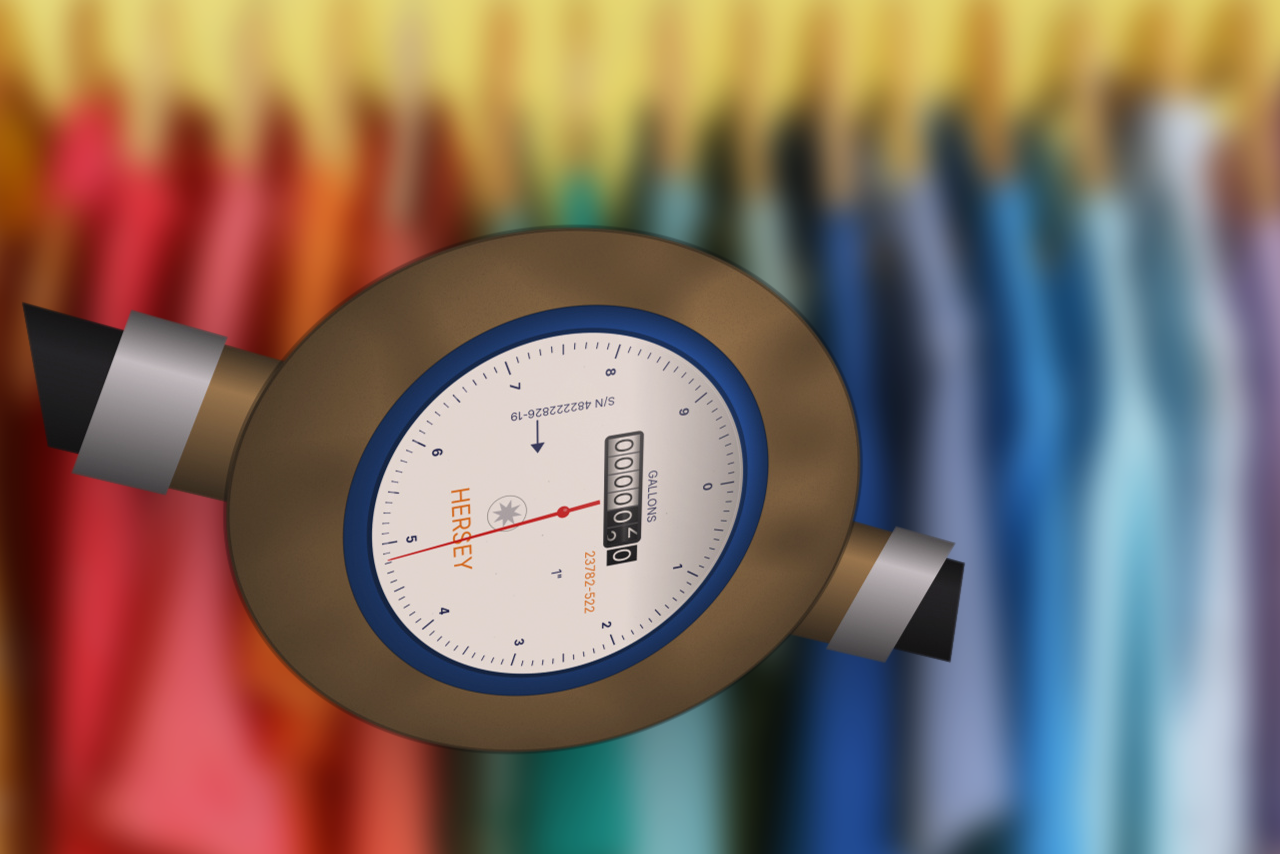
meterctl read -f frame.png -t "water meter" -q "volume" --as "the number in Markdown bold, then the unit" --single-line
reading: **24.8** gal
